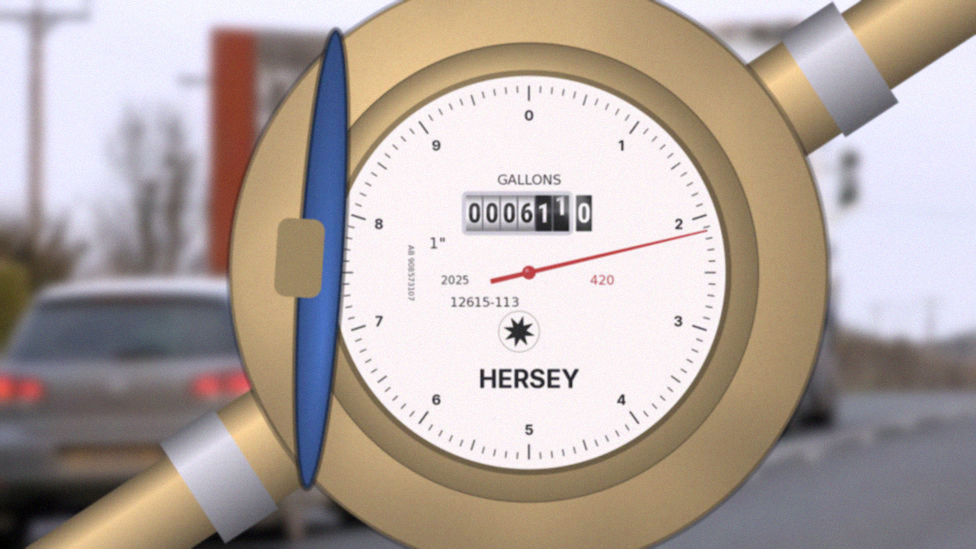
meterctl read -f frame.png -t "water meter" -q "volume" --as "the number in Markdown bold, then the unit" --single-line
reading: **6112.1** gal
